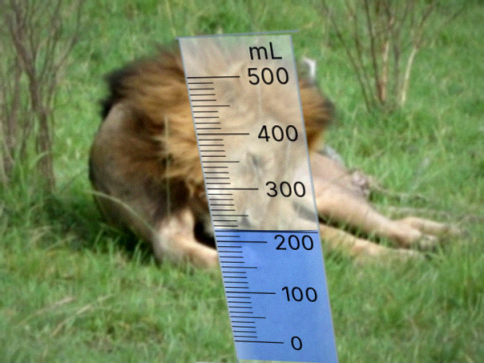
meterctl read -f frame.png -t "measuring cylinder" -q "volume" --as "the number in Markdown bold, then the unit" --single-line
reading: **220** mL
